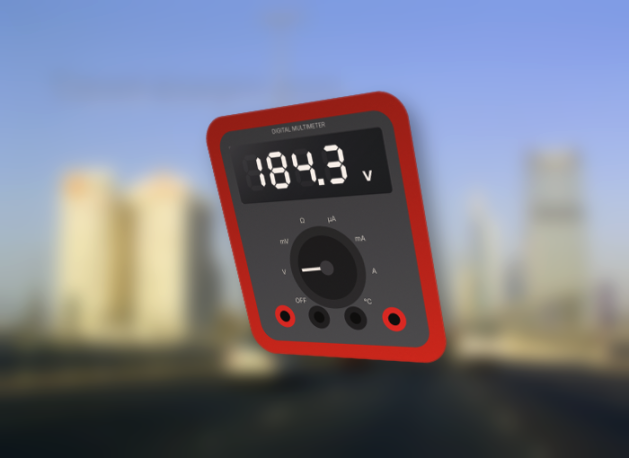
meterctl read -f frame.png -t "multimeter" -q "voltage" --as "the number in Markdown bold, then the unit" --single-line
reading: **184.3** V
